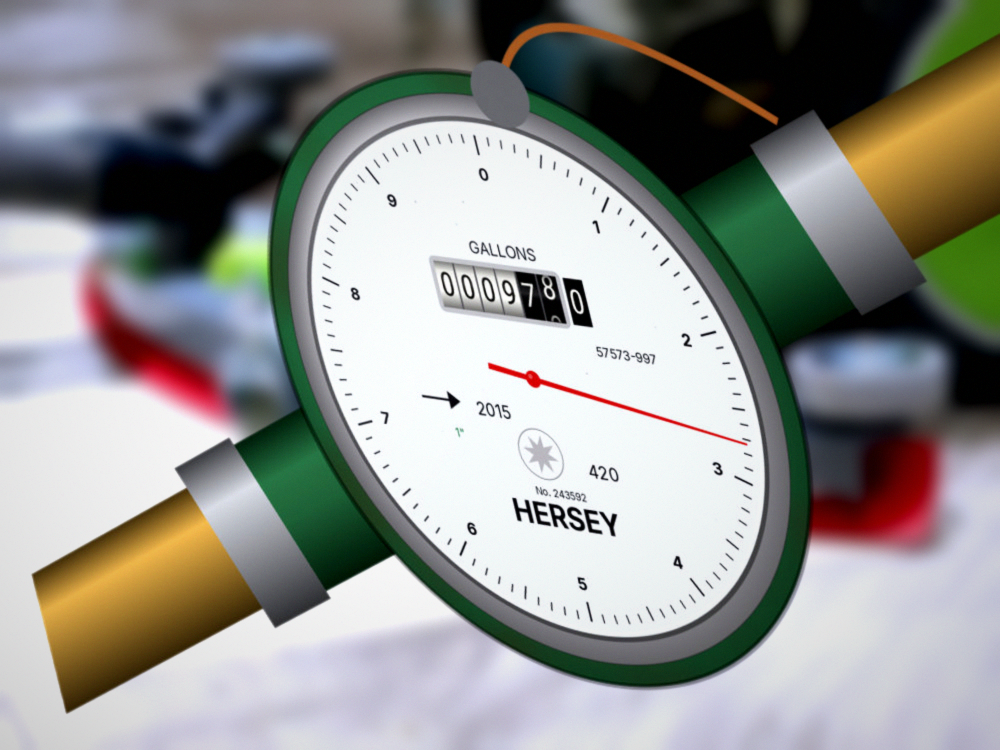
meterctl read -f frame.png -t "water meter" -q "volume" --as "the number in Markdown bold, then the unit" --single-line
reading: **9782.7** gal
